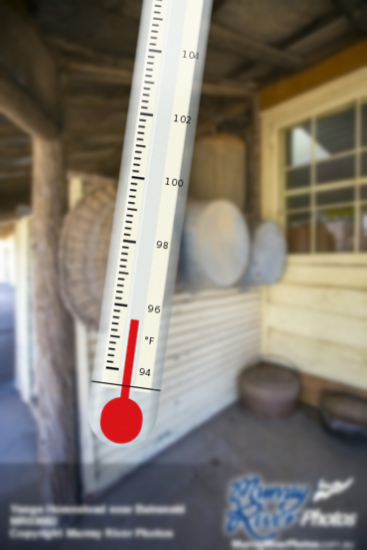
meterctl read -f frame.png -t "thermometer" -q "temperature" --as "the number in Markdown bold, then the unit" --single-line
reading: **95.6** °F
